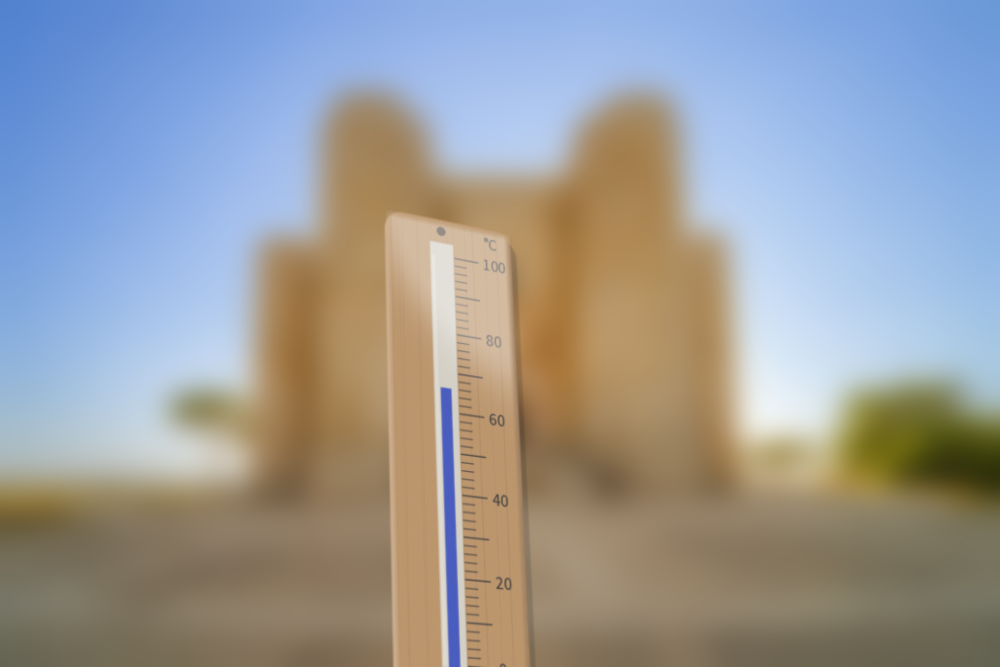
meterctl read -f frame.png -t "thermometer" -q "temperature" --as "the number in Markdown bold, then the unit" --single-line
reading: **66** °C
